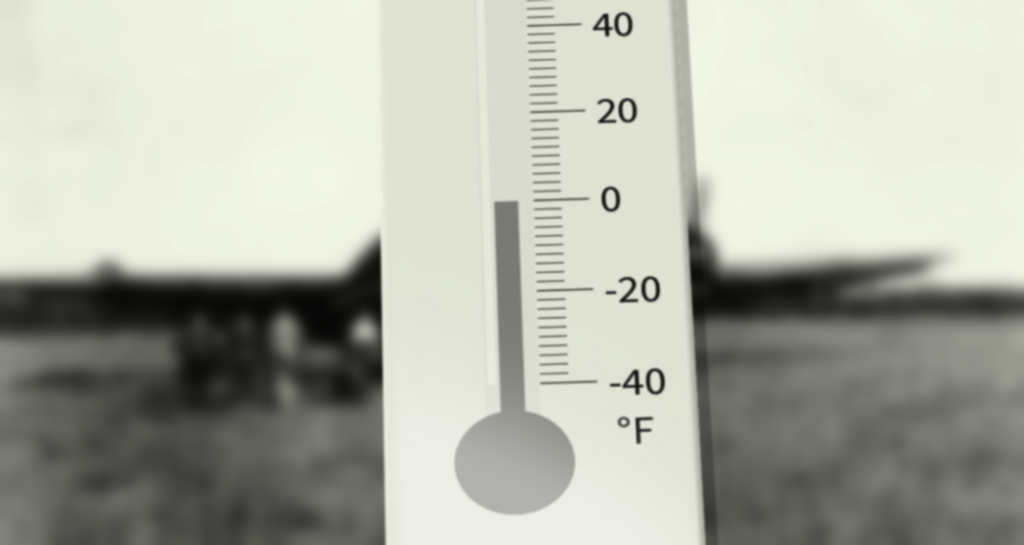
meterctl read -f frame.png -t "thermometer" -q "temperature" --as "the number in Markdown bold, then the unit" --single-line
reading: **0** °F
